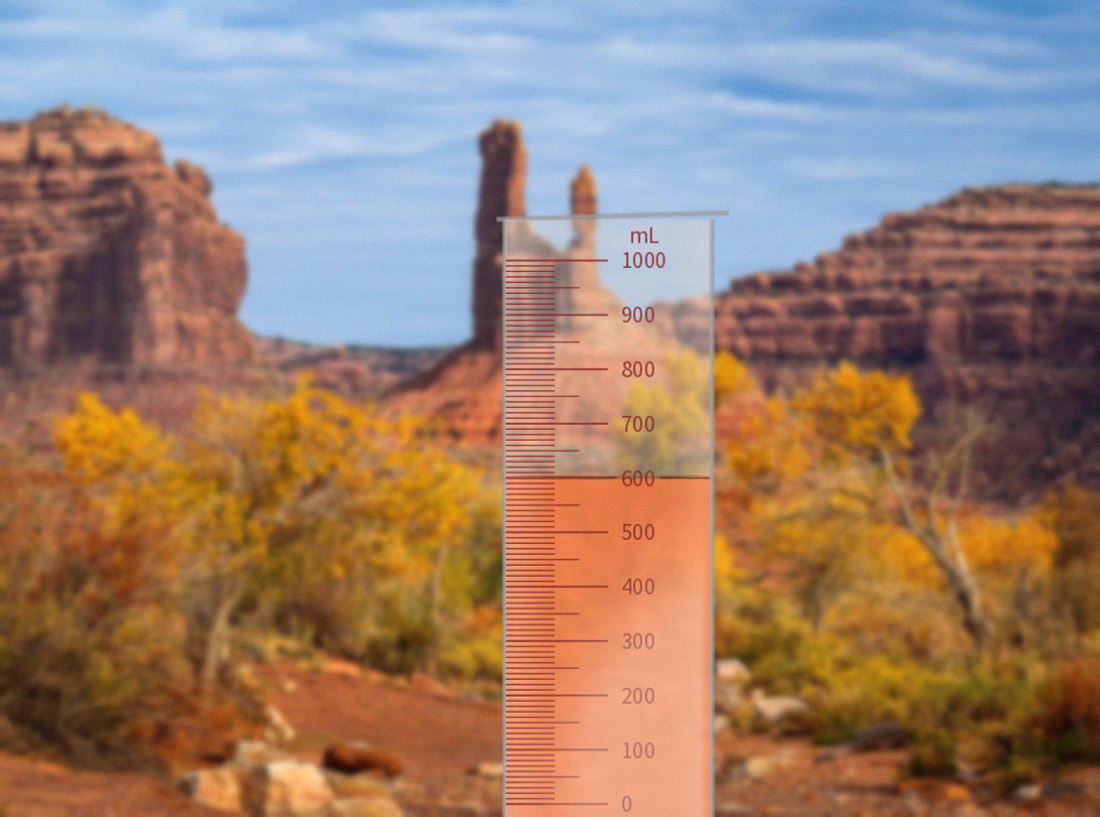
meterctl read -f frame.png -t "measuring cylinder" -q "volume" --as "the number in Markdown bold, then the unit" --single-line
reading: **600** mL
